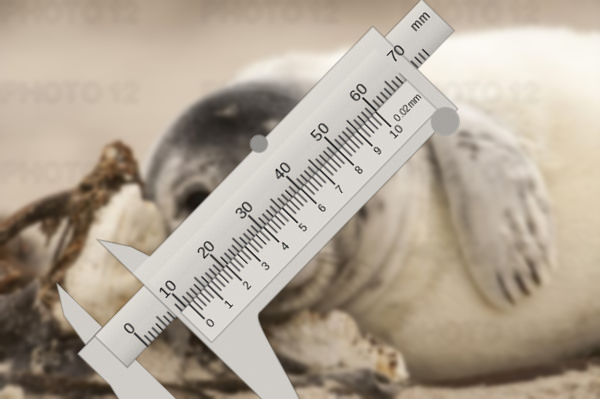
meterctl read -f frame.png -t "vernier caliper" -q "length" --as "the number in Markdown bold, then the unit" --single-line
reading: **10.8** mm
